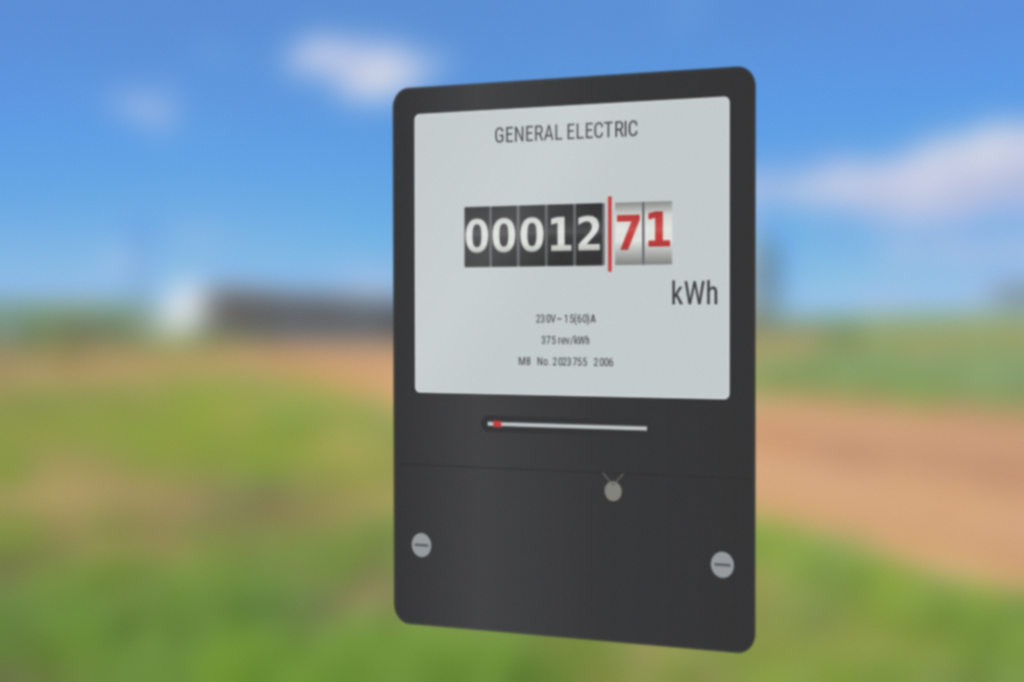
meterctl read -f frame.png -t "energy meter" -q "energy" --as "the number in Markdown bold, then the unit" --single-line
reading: **12.71** kWh
